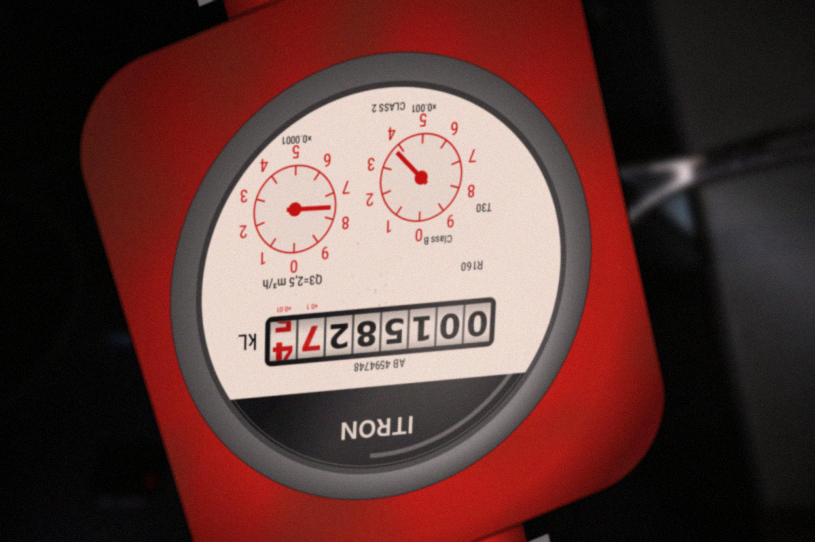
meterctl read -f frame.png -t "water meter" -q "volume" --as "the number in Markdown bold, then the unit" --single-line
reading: **1582.7437** kL
